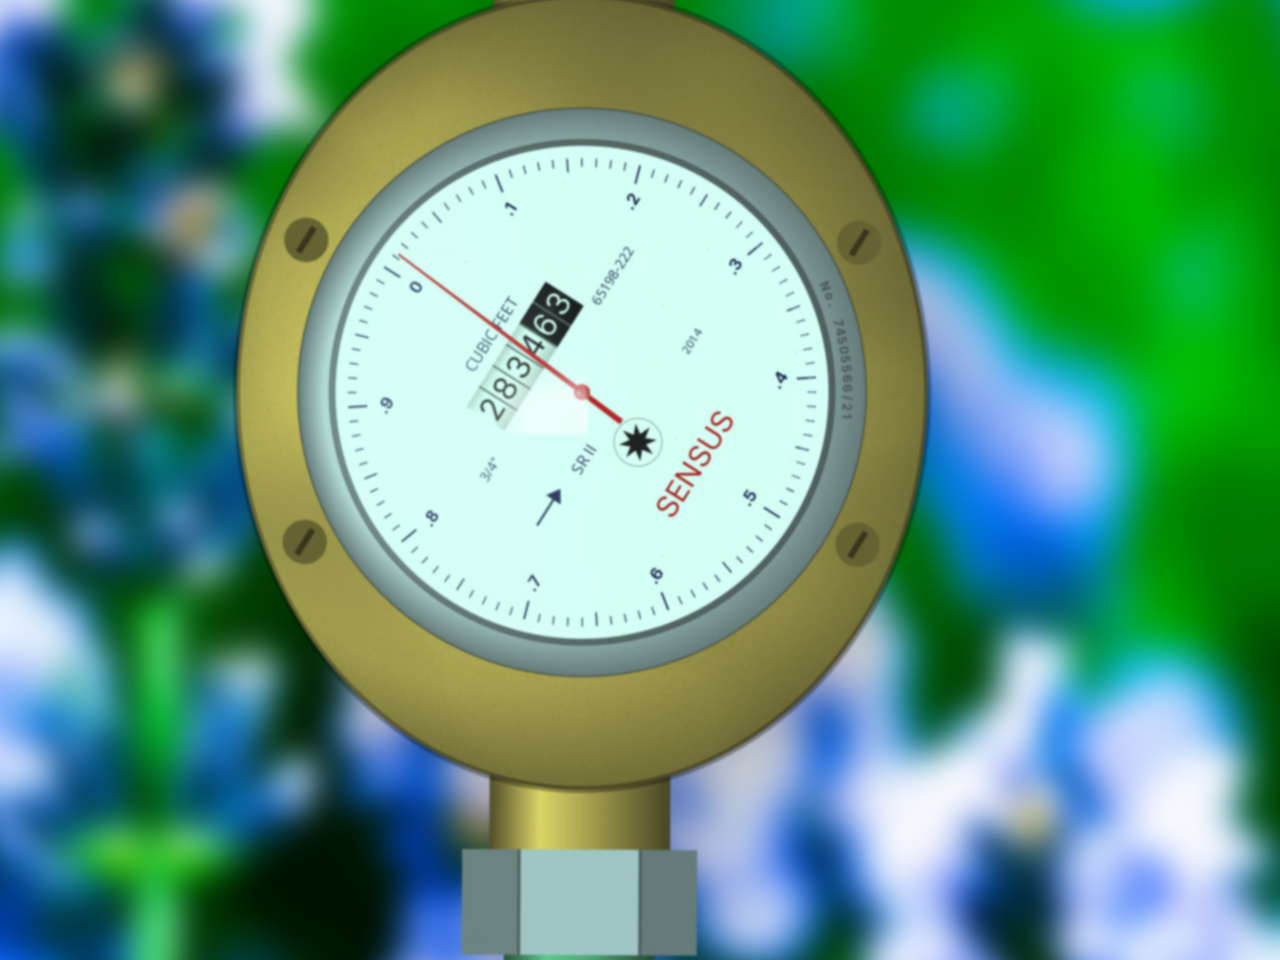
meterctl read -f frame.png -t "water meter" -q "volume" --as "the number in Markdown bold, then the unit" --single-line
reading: **283463.01** ft³
